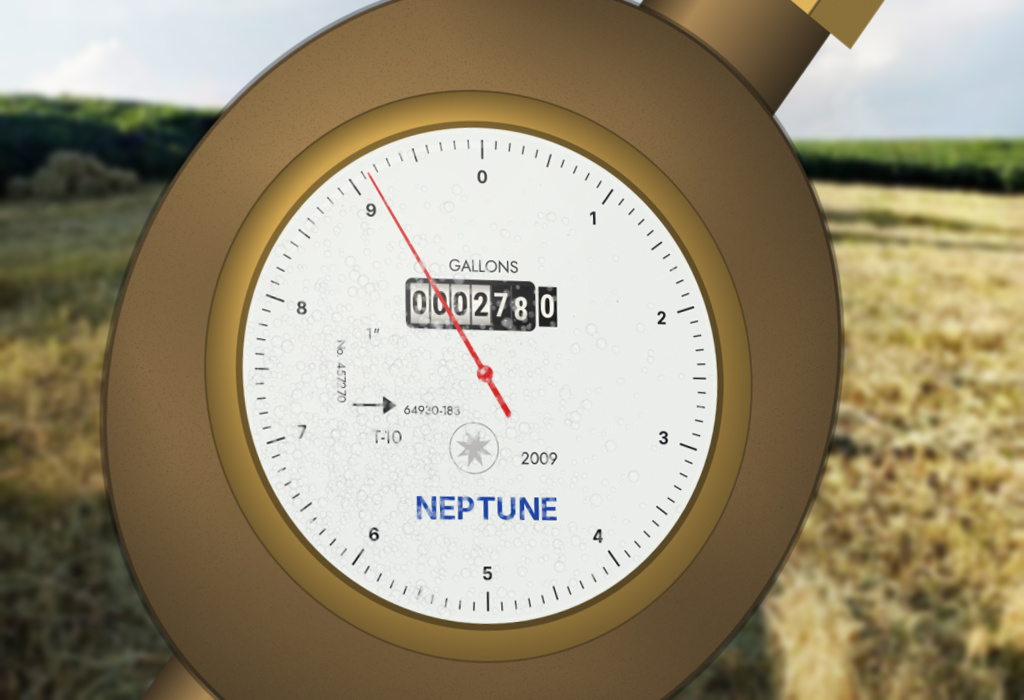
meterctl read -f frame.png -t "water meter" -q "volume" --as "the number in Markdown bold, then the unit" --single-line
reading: **2779.1** gal
